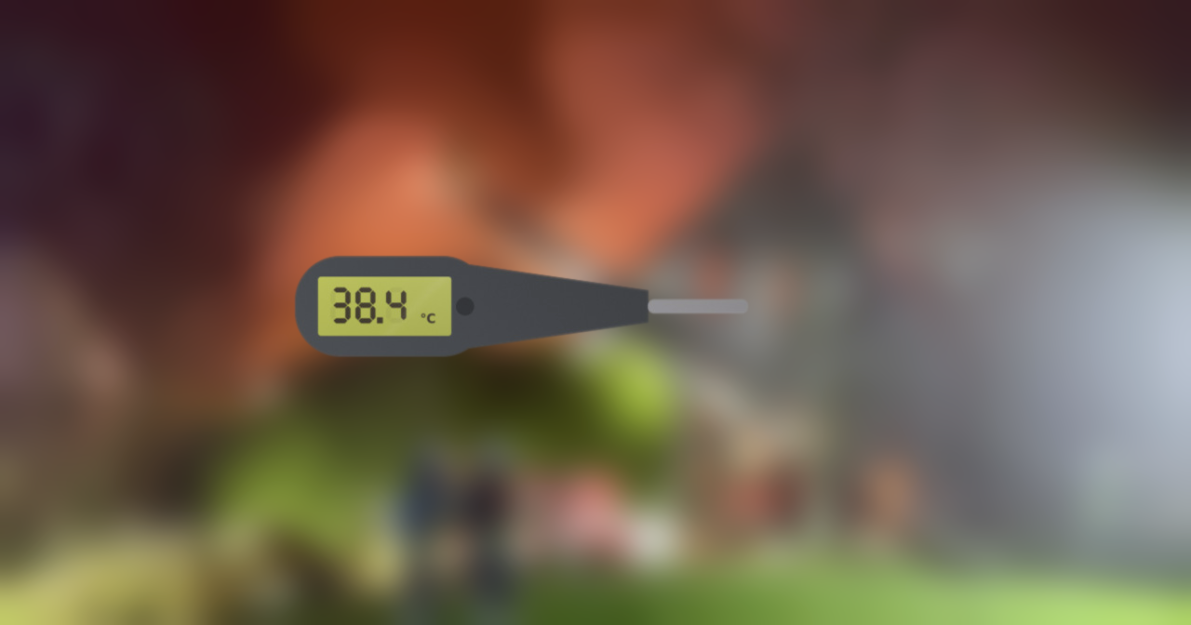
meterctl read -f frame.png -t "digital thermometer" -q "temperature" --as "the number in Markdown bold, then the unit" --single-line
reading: **38.4** °C
